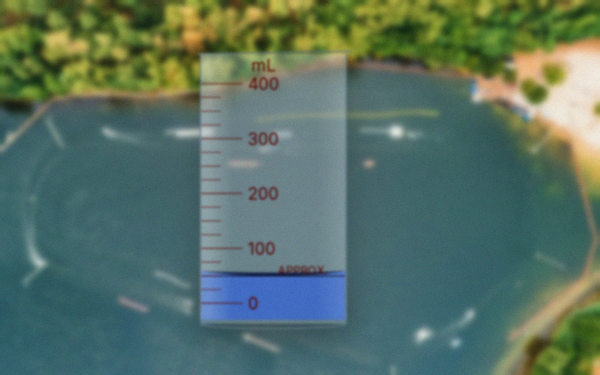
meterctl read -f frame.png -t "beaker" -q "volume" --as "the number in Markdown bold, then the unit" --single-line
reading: **50** mL
